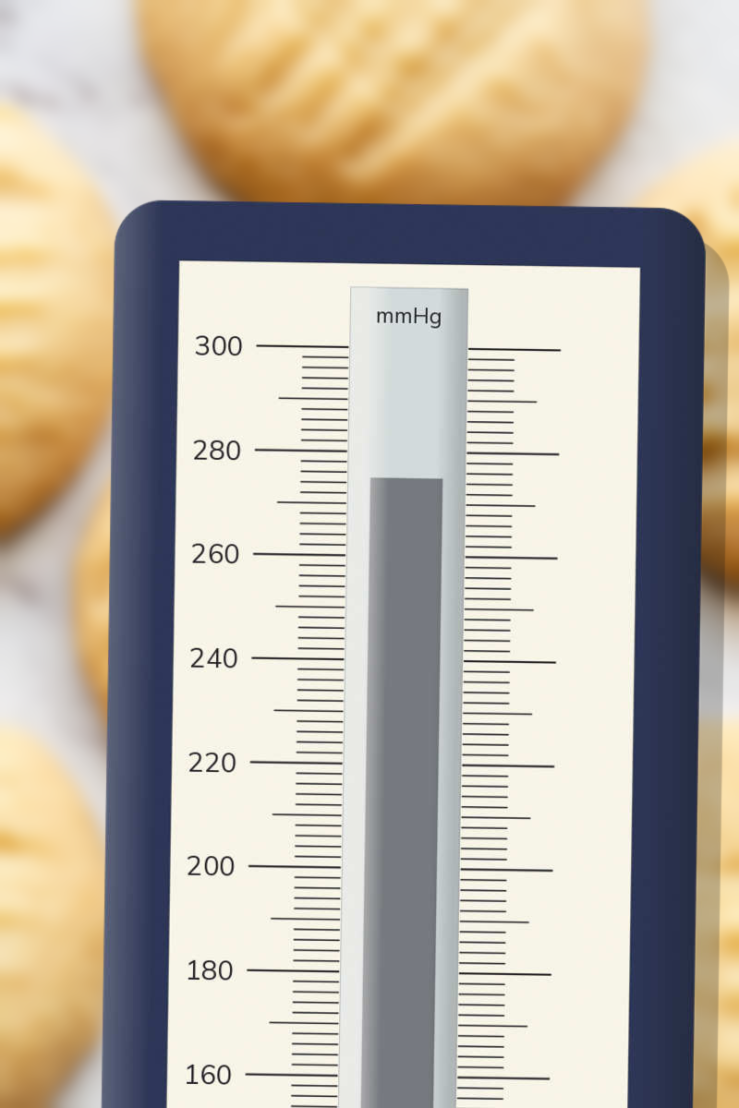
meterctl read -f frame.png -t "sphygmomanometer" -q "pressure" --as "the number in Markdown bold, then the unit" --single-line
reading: **275** mmHg
